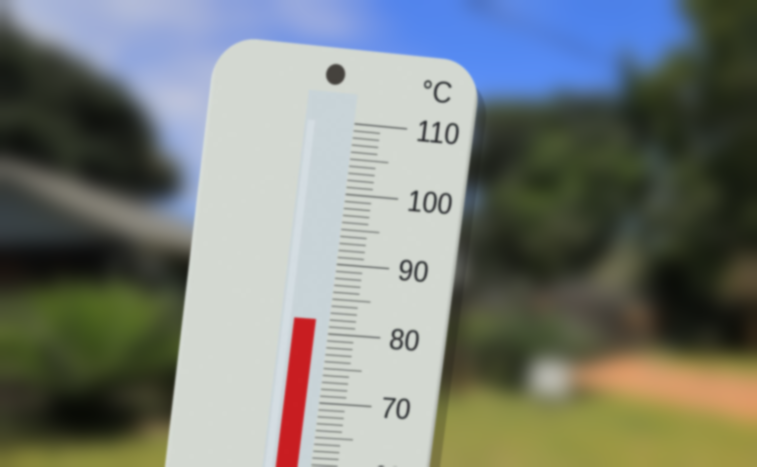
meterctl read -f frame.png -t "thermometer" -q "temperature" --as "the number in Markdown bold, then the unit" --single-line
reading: **82** °C
